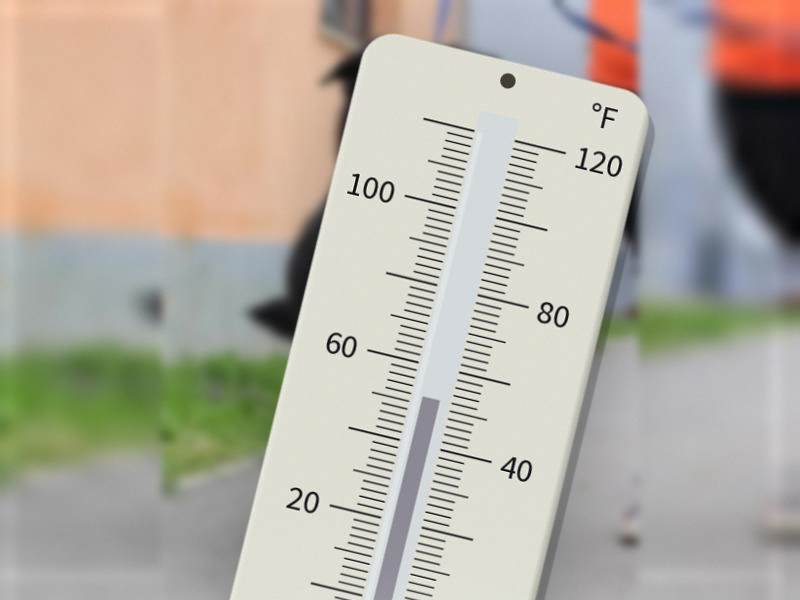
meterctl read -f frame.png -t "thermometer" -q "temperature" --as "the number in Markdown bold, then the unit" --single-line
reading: **52** °F
